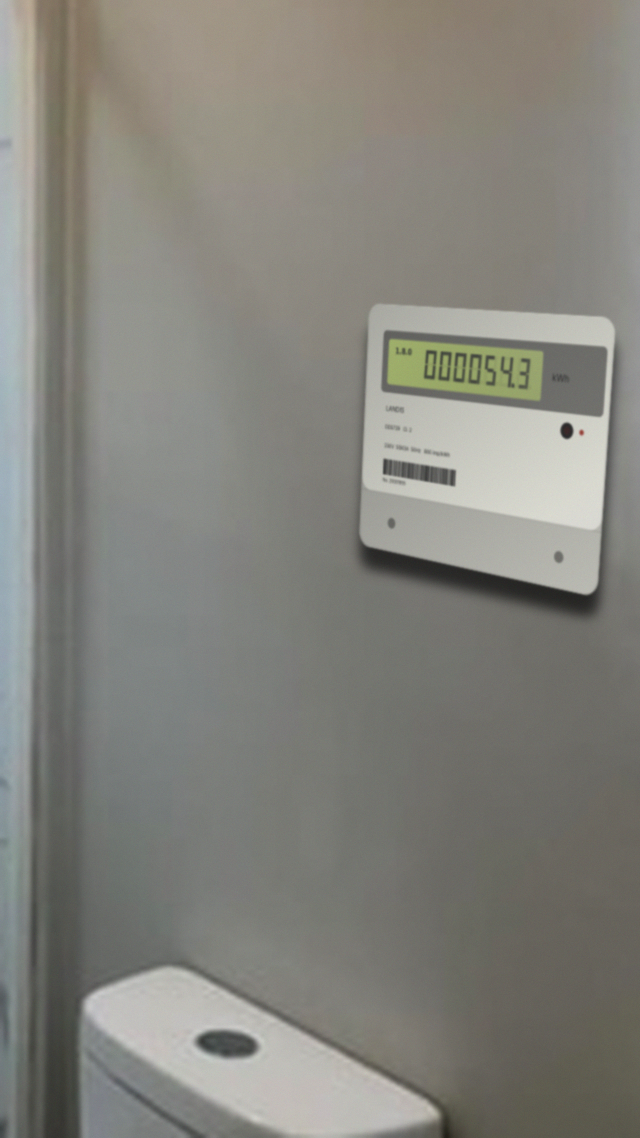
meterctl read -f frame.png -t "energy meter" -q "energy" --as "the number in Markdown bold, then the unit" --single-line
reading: **54.3** kWh
